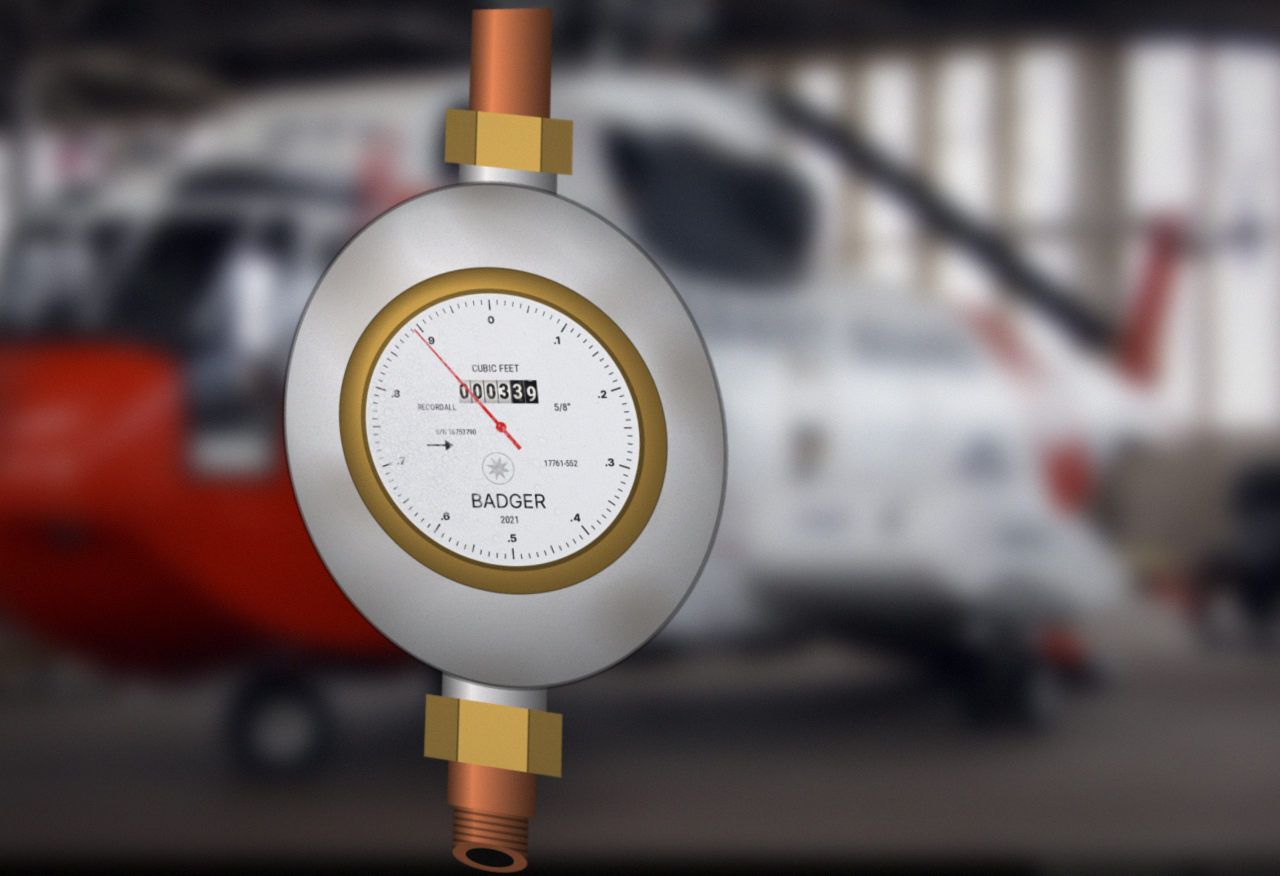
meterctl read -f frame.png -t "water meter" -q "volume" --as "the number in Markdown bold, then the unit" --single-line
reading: **338.89** ft³
